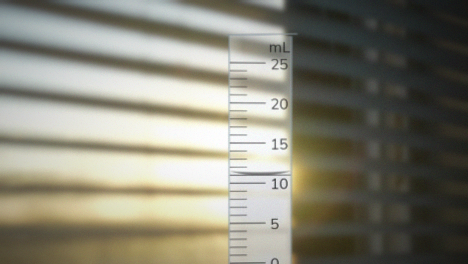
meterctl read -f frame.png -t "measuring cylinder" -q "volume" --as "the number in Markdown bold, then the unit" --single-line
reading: **11** mL
